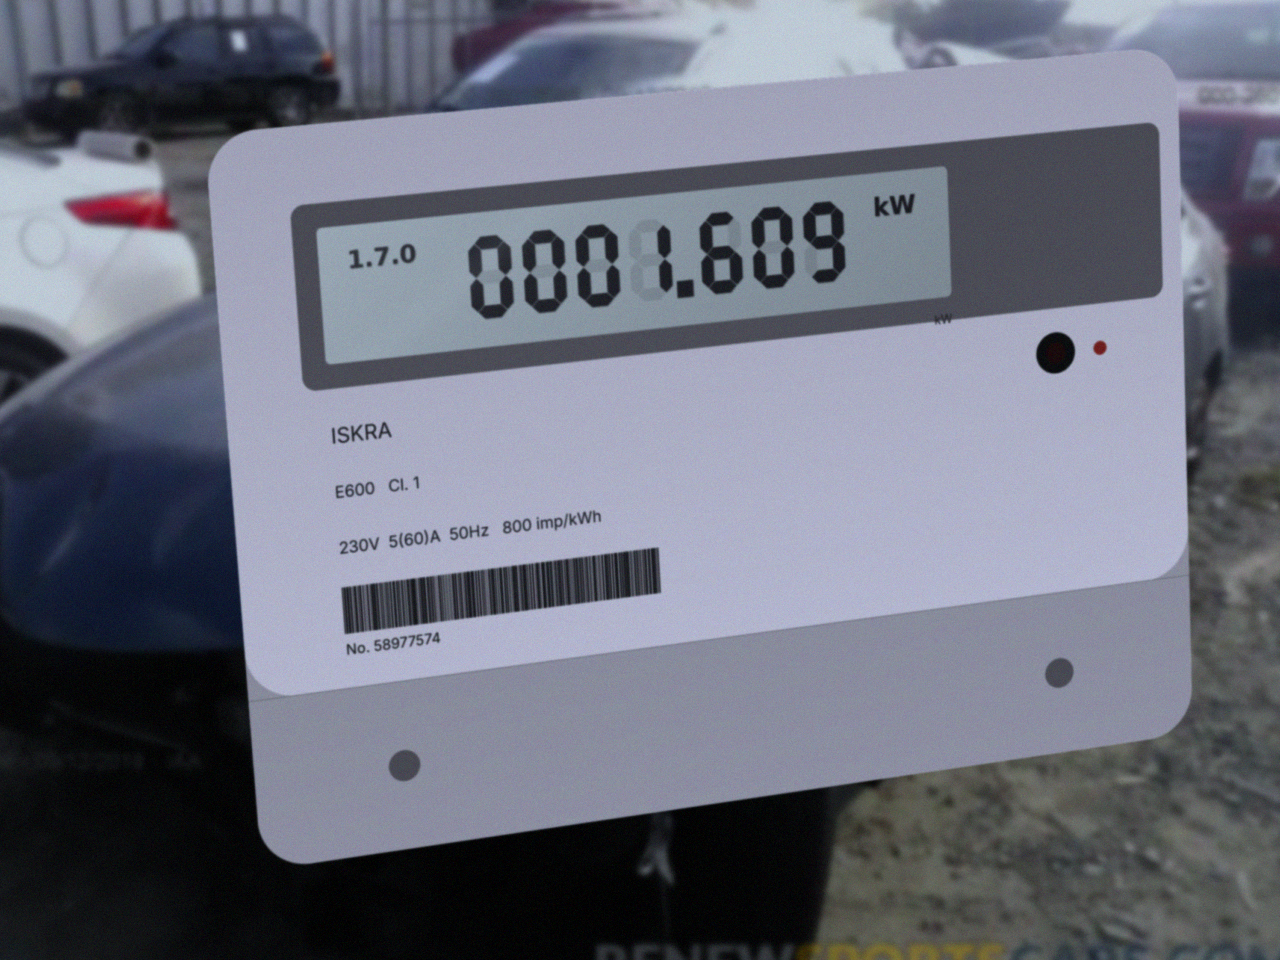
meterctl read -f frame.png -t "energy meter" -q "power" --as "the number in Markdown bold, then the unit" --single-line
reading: **1.609** kW
